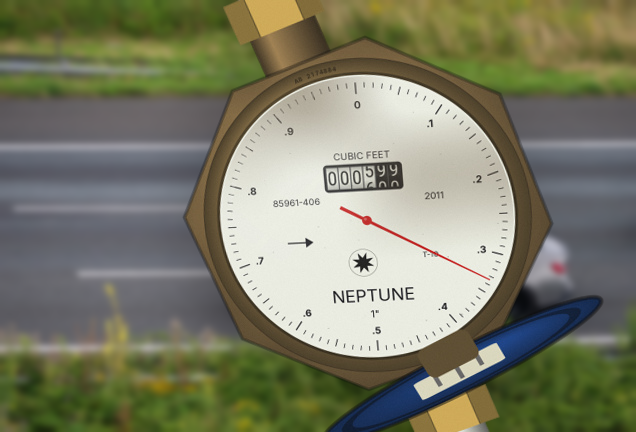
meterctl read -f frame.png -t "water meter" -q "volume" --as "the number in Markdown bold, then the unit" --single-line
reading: **599.33** ft³
